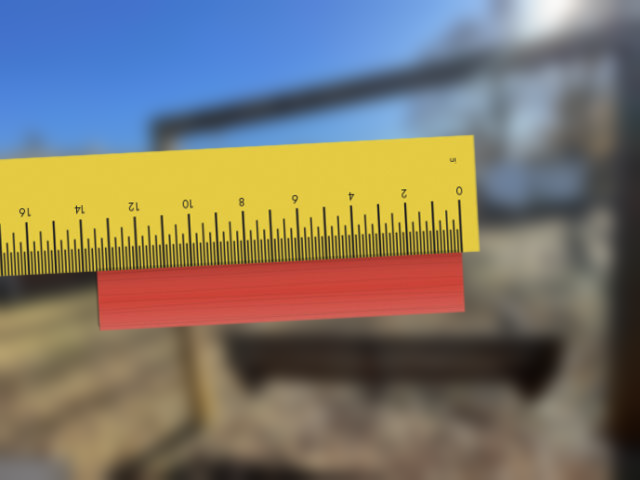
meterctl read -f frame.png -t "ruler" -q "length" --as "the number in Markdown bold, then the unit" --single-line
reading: **13.5** in
